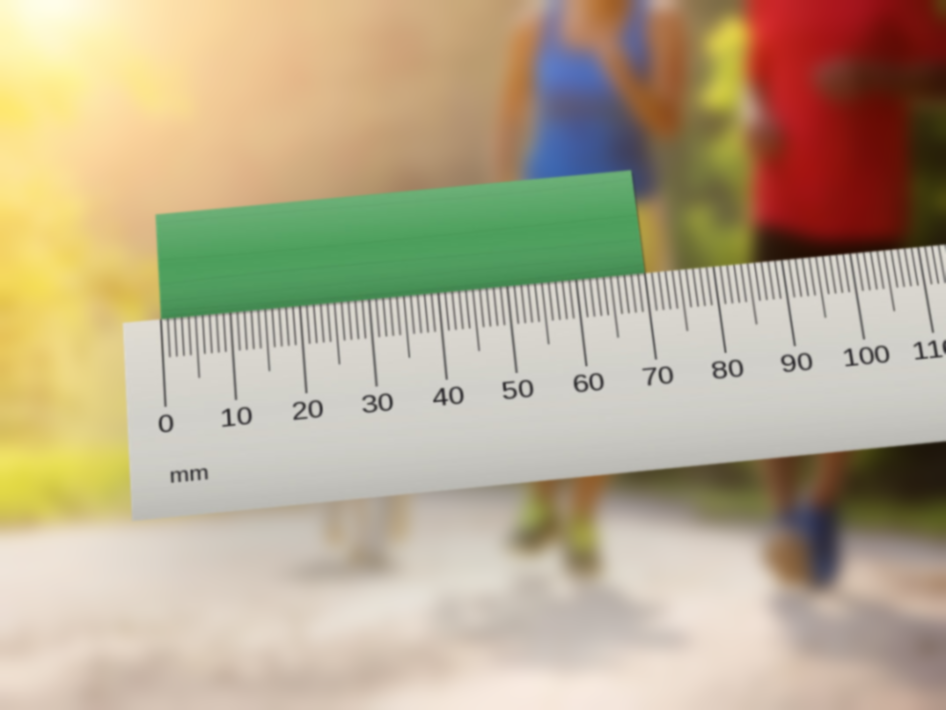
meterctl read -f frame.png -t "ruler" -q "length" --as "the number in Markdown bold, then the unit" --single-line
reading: **70** mm
